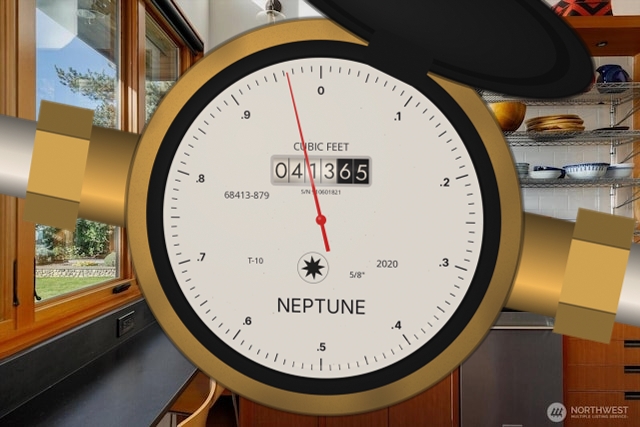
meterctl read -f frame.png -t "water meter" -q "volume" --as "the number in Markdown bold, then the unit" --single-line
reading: **41364.96** ft³
